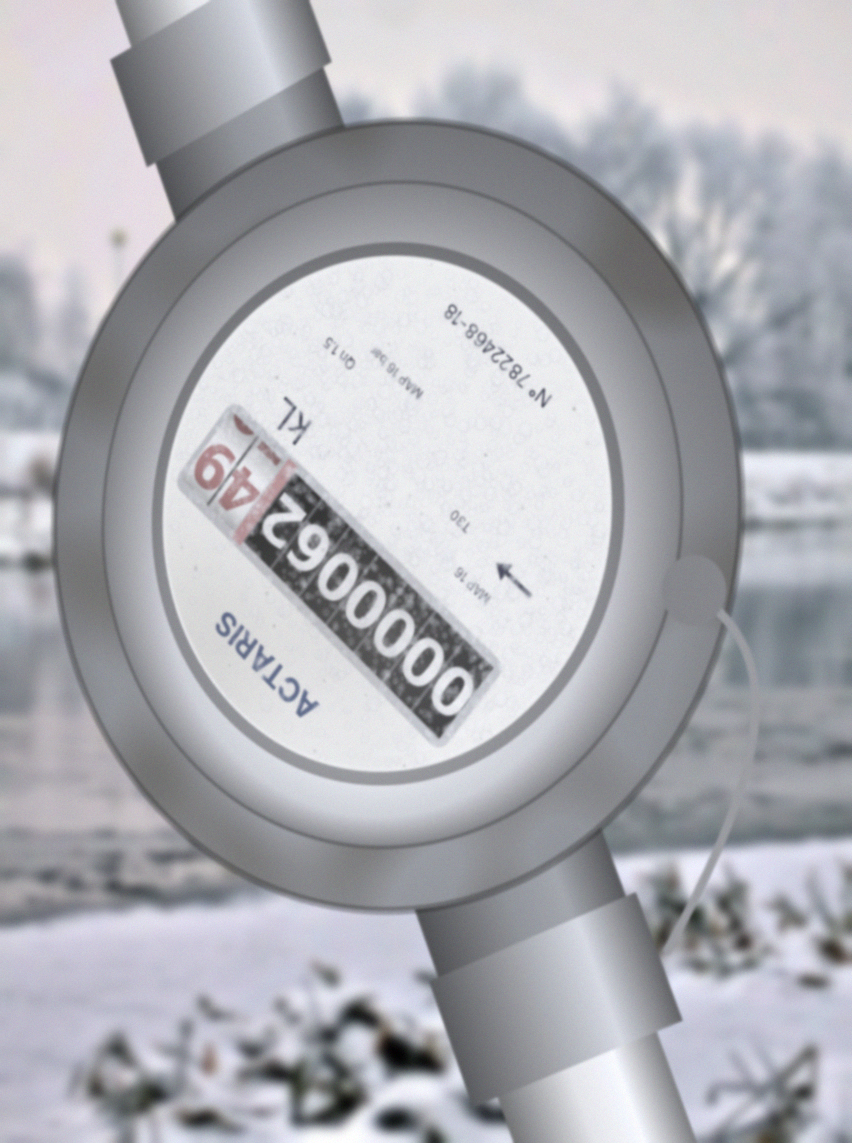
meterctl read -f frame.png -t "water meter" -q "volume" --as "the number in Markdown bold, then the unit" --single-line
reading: **62.49** kL
